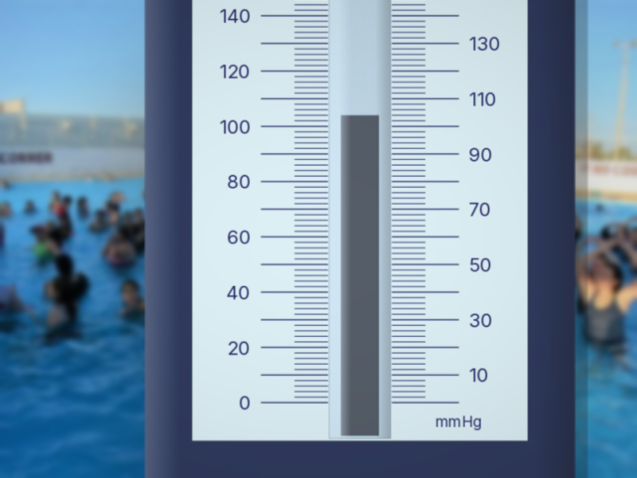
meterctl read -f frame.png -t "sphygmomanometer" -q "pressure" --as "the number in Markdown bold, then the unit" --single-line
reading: **104** mmHg
